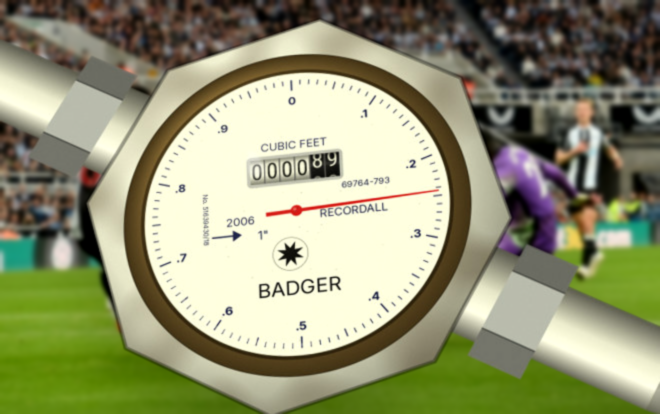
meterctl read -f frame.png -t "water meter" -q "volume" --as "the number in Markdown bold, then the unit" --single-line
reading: **89.24** ft³
